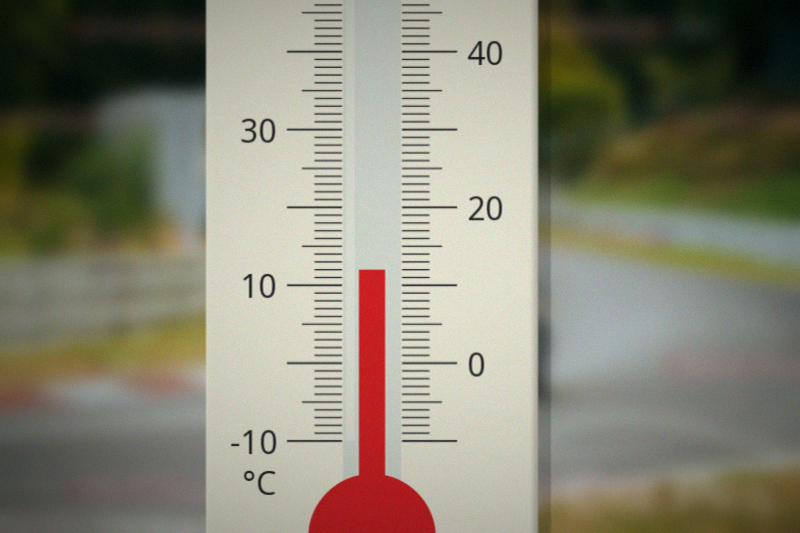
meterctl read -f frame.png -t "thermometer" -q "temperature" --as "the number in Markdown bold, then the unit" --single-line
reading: **12** °C
